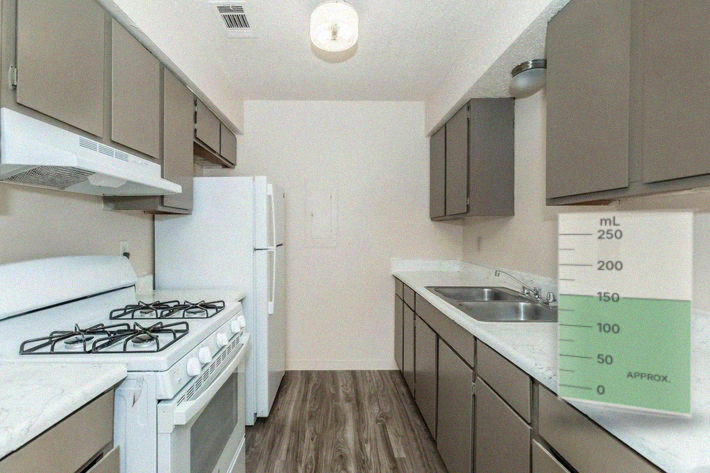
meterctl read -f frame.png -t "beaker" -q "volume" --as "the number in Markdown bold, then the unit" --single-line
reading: **150** mL
